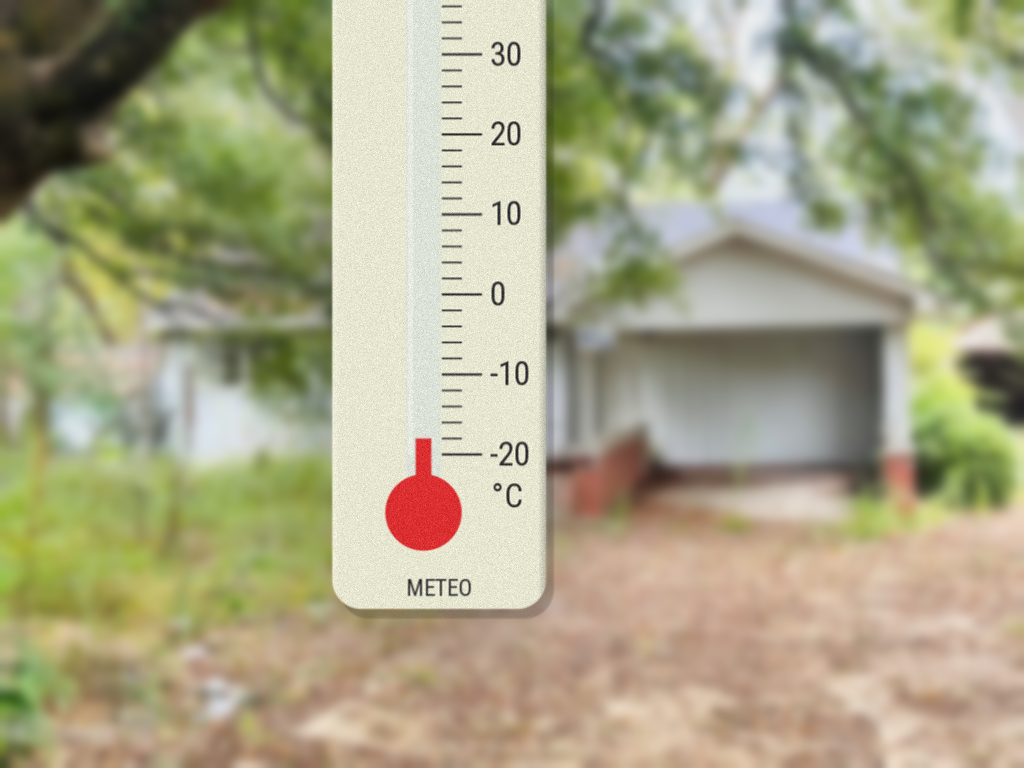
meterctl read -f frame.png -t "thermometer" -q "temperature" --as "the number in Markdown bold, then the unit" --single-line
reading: **-18** °C
